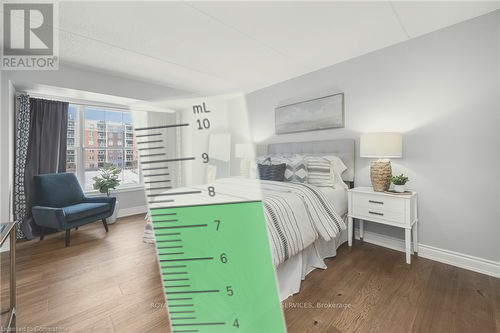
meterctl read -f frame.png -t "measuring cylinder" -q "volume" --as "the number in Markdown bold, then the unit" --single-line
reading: **7.6** mL
